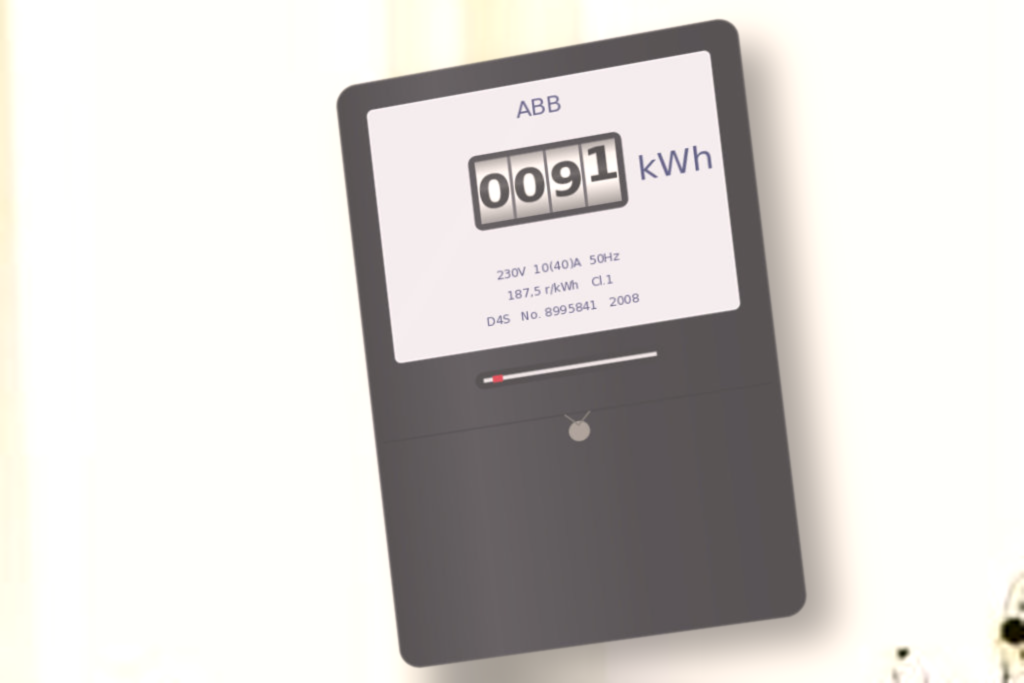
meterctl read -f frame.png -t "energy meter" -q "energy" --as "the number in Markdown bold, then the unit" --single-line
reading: **91** kWh
